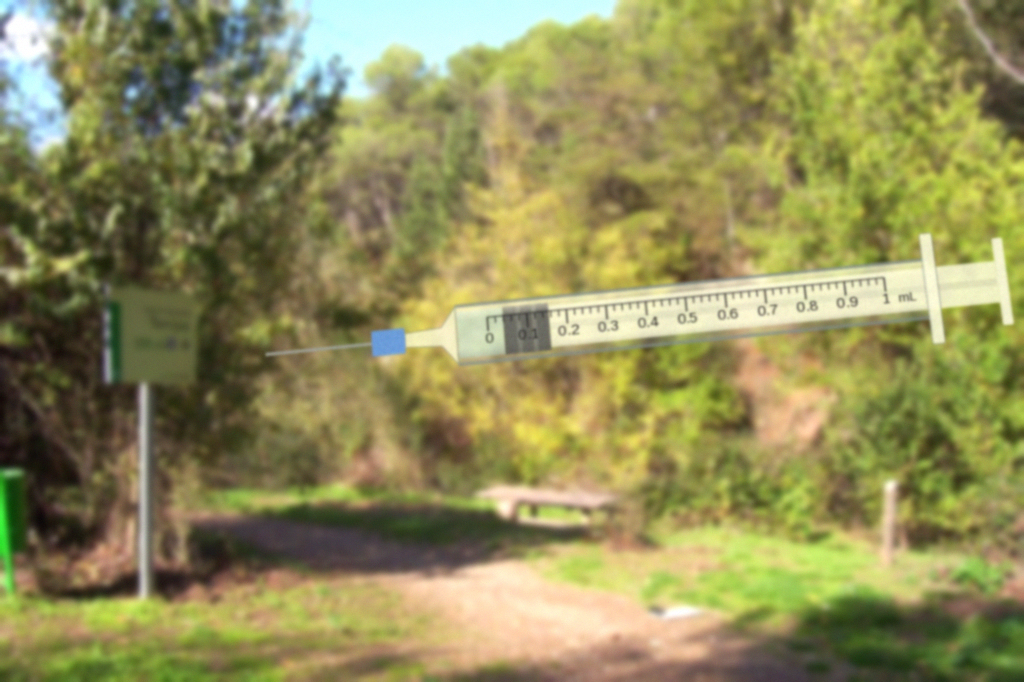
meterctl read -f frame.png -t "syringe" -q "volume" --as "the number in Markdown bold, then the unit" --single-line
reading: **0.04** mL
